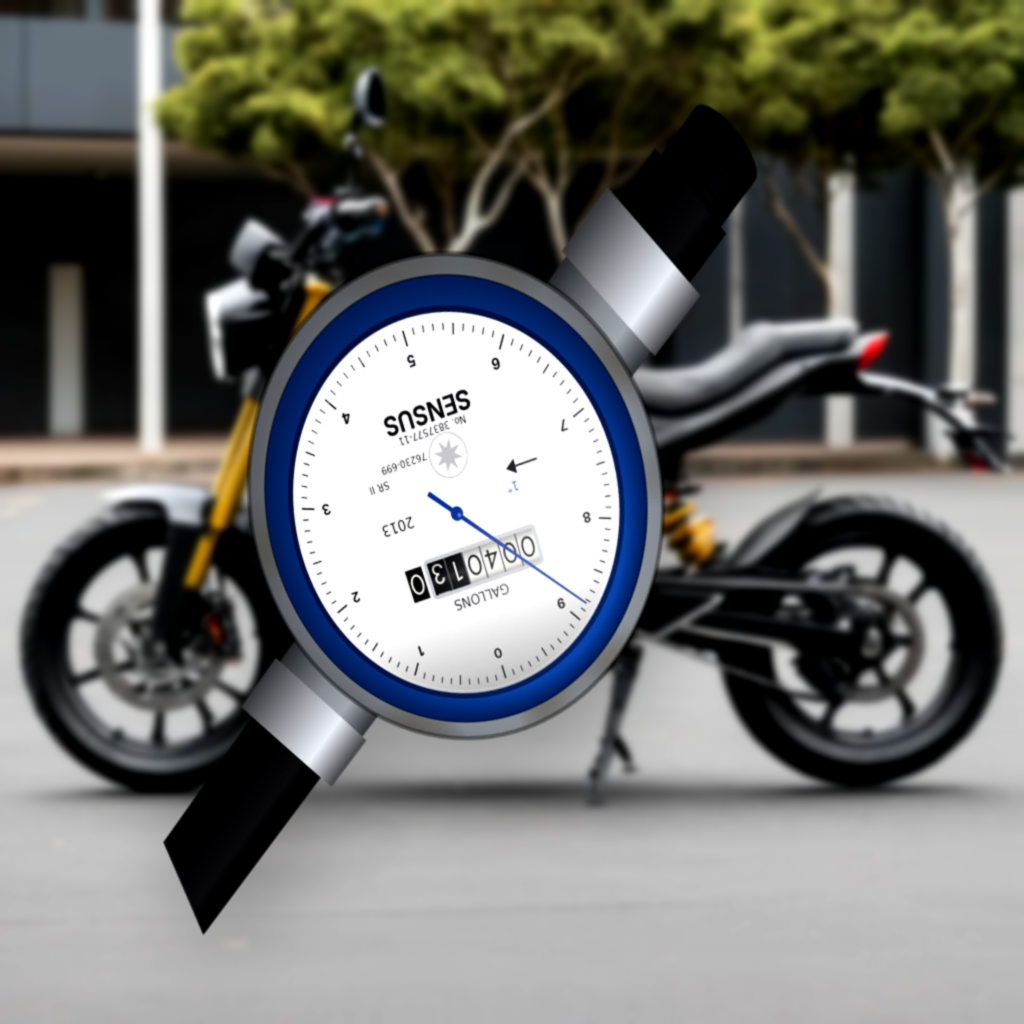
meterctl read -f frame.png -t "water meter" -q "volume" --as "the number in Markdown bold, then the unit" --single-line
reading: **40128.8** gal
